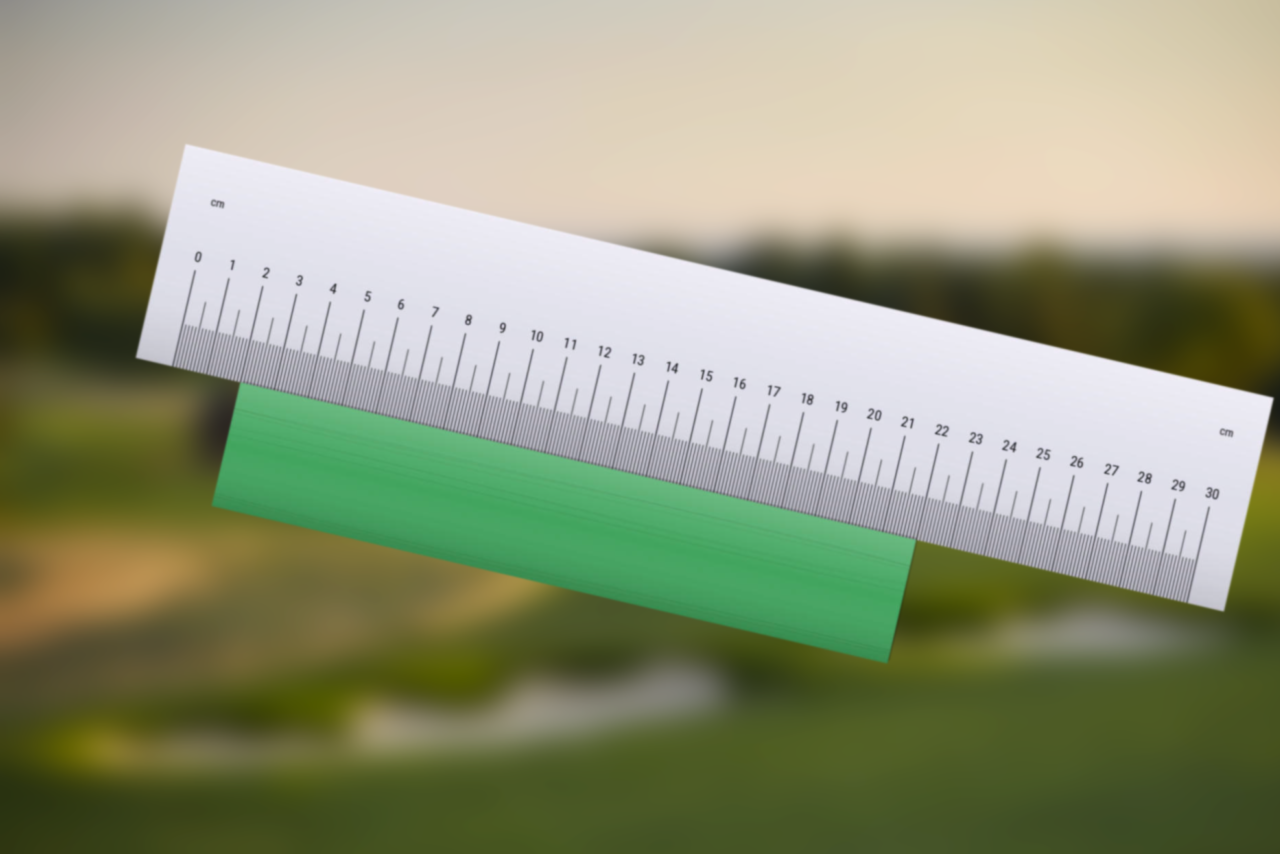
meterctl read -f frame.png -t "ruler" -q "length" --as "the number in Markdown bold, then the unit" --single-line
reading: **20** cm
